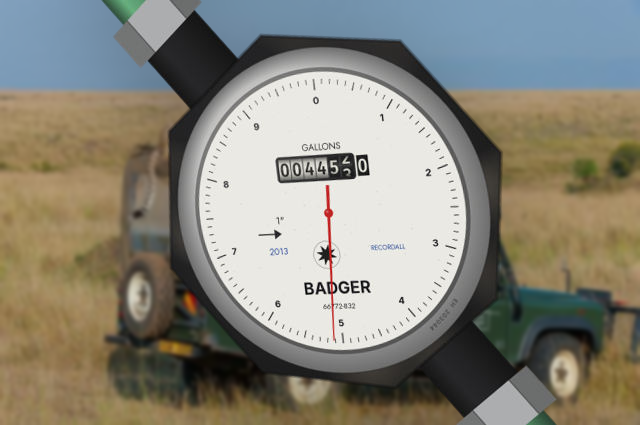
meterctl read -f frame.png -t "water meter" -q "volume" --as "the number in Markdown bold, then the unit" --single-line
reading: **44525.1** gal
